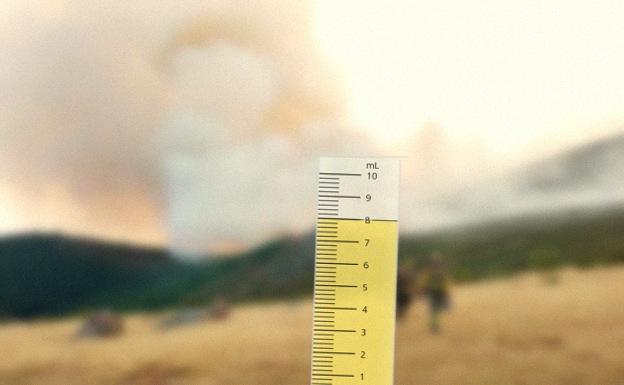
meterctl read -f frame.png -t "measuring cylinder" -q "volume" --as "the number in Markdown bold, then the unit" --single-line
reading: **8** mL
